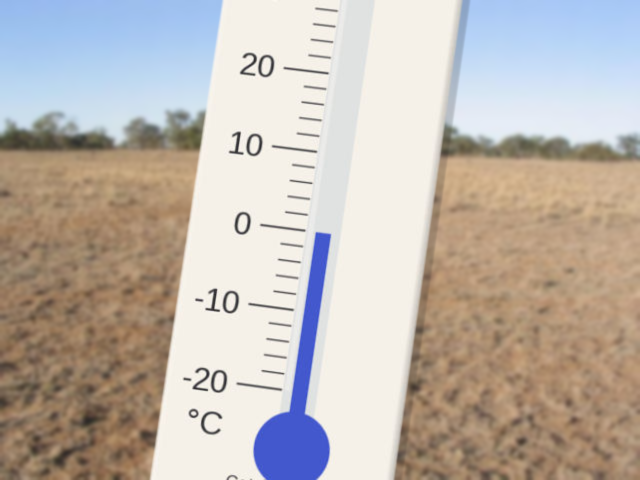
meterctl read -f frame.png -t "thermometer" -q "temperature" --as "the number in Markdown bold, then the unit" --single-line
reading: **0** °C
